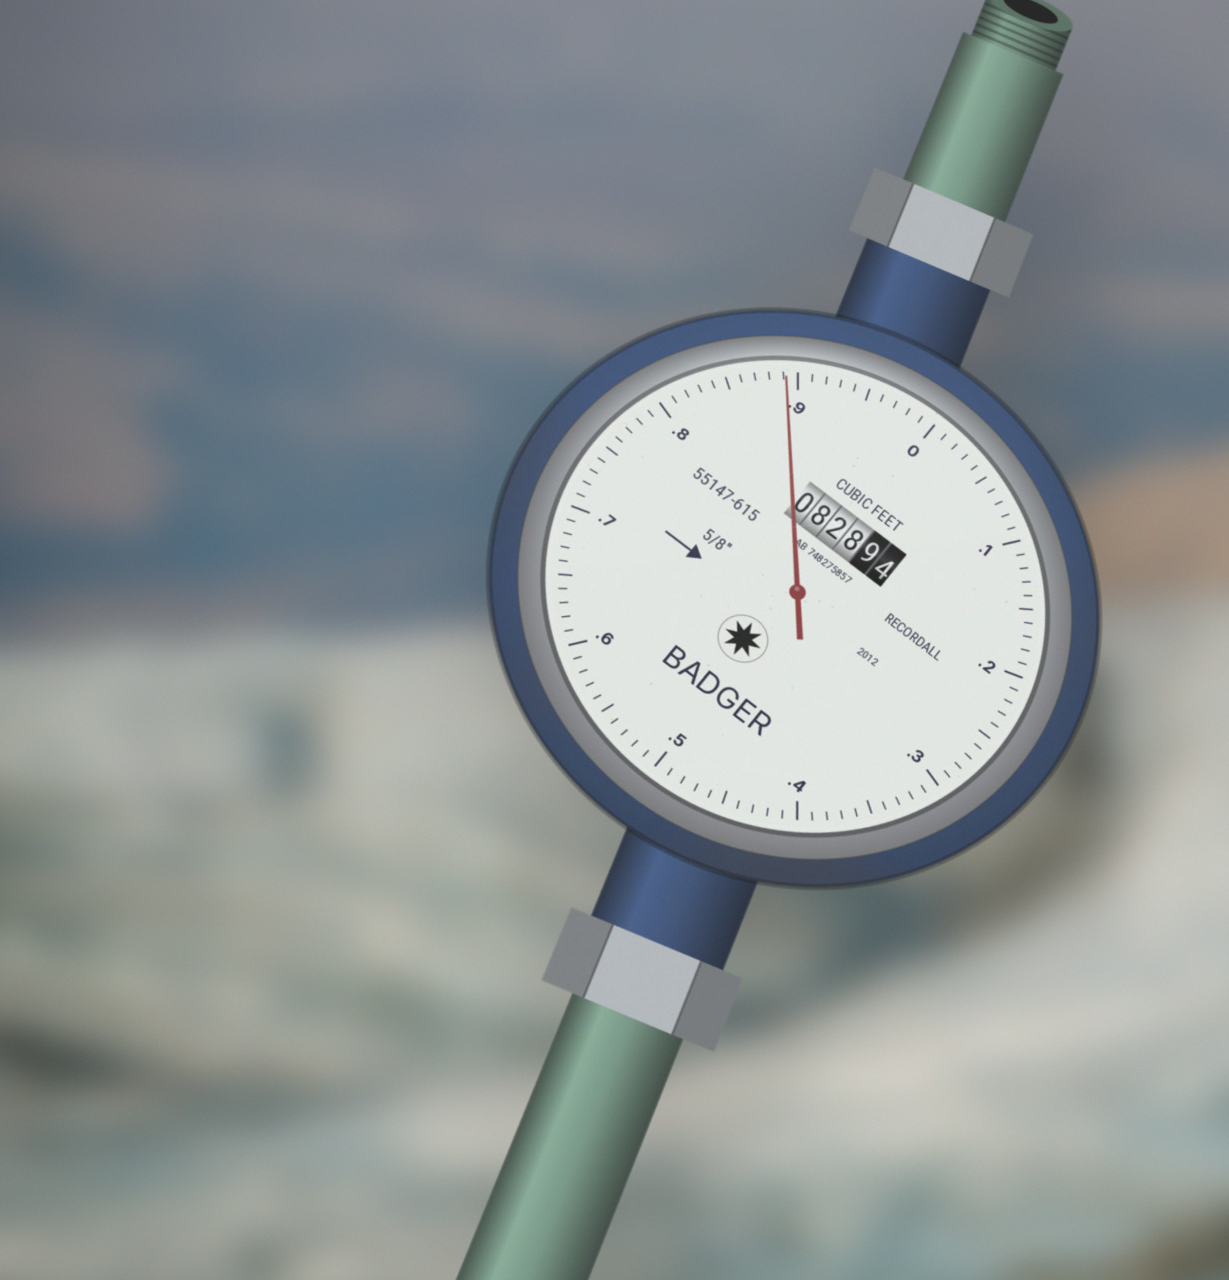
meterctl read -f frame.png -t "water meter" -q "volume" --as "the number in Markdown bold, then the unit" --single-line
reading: **82893.89** ft³
